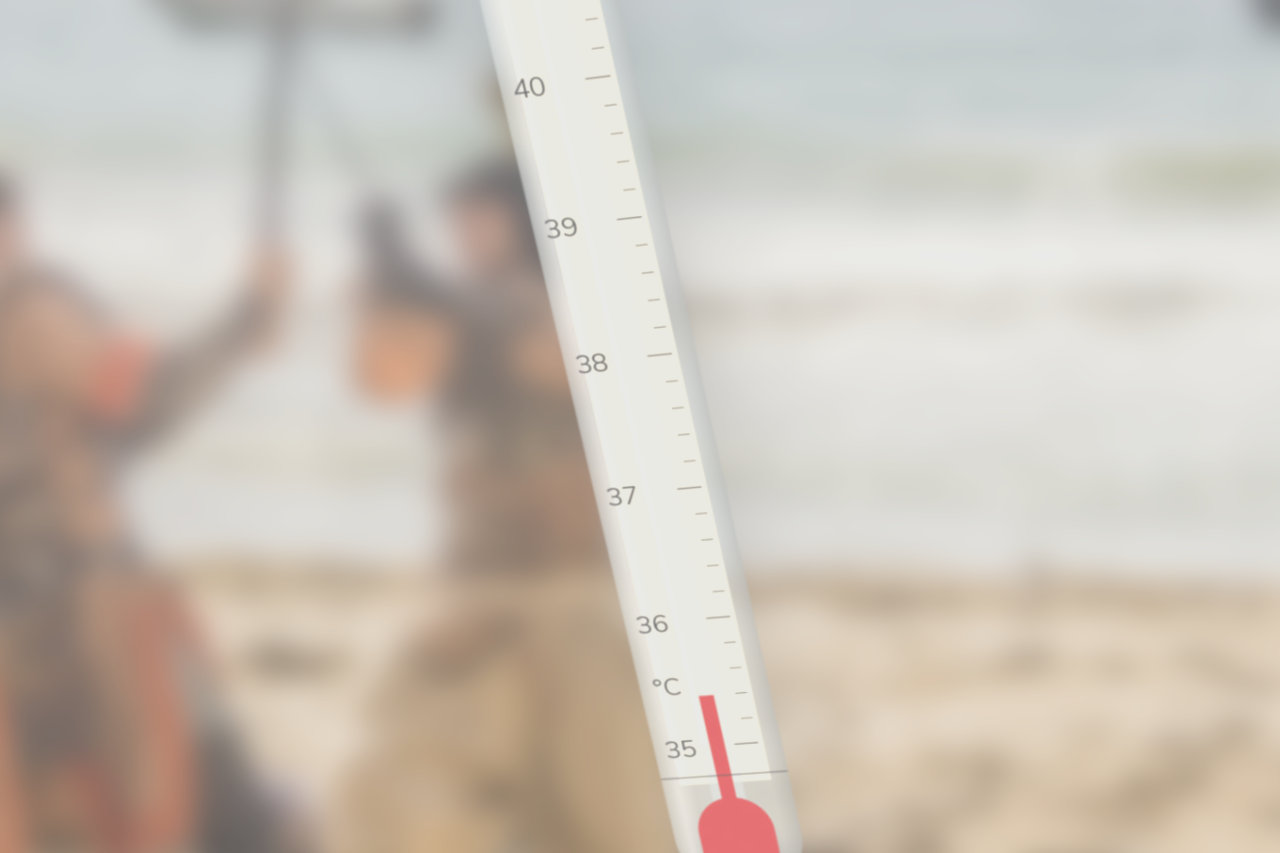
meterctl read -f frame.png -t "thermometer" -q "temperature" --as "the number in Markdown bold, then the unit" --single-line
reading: **35.4** °C
